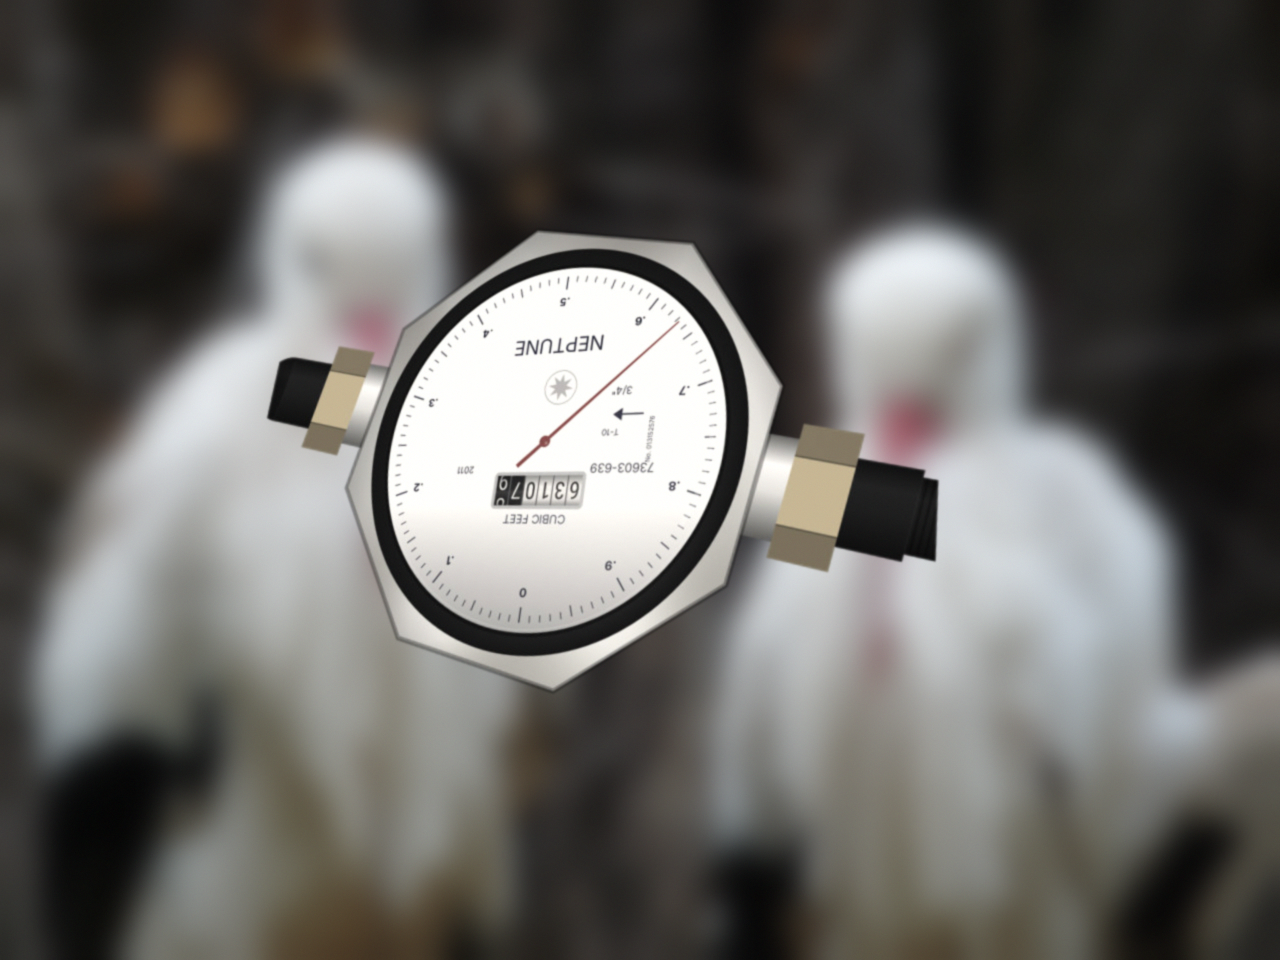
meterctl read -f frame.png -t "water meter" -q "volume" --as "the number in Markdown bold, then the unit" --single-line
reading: **631078.63** ft³
